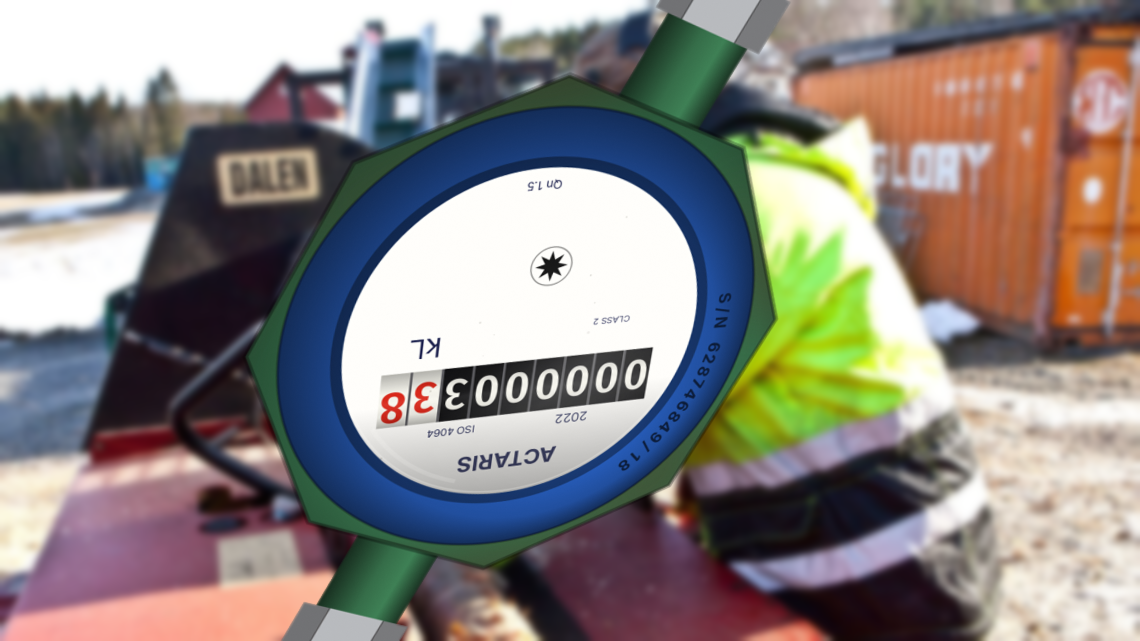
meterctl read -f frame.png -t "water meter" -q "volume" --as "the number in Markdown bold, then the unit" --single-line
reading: **3.38** kL
